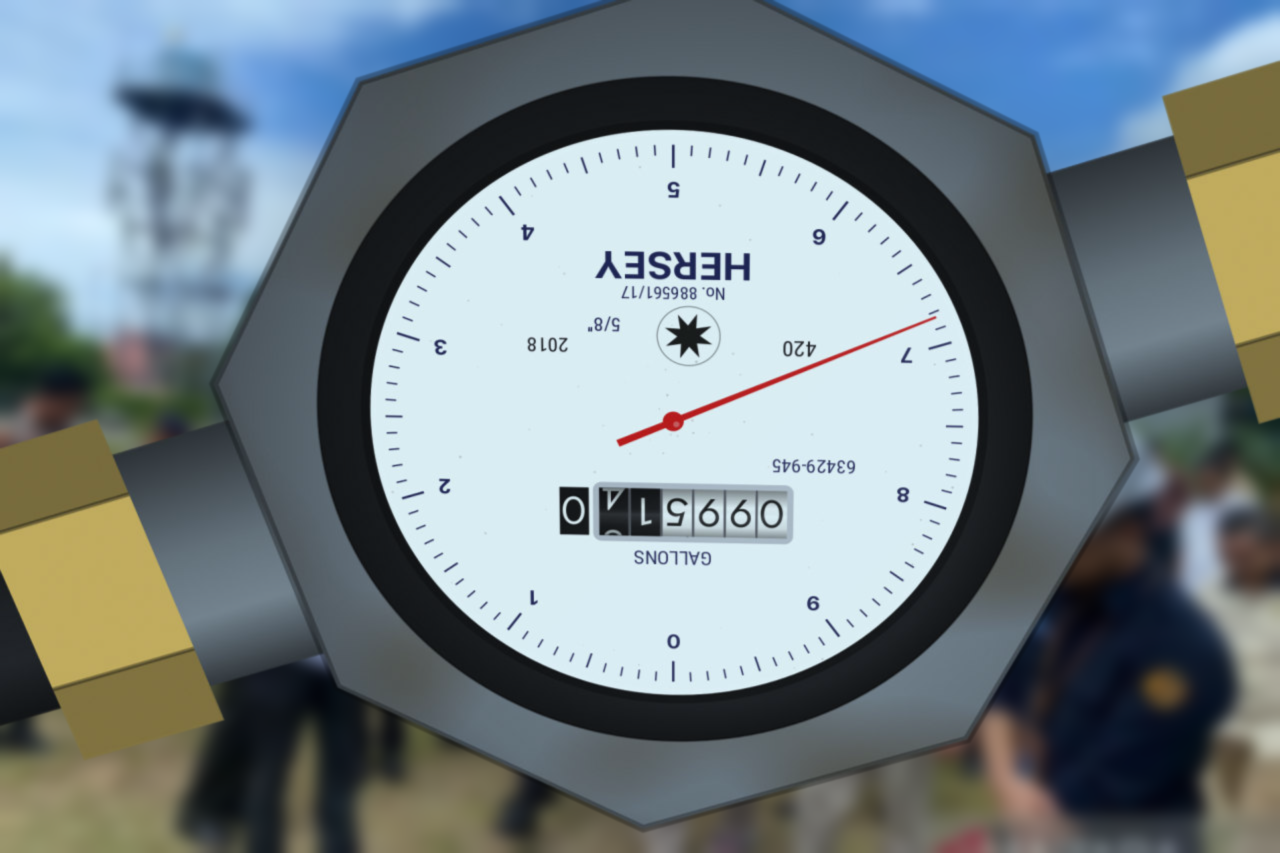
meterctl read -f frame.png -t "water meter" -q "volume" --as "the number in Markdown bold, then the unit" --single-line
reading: **995136.8** gal
